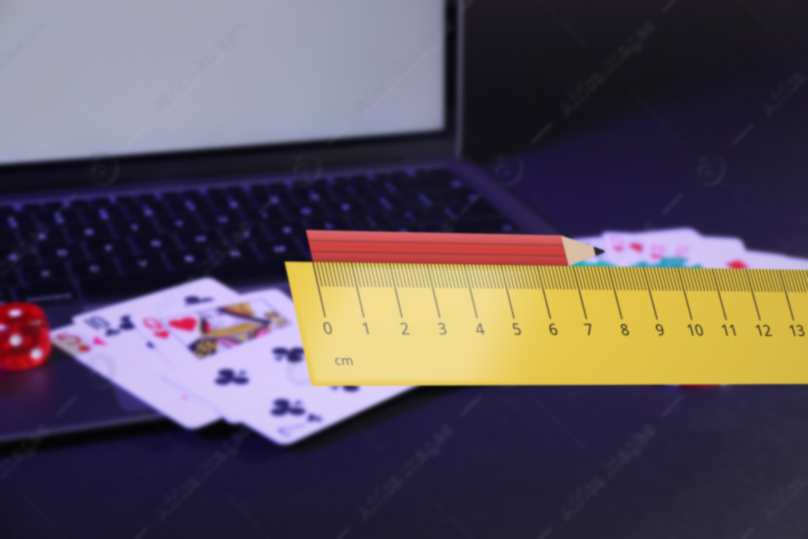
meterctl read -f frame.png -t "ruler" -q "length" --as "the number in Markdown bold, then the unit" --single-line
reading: **8** cm
